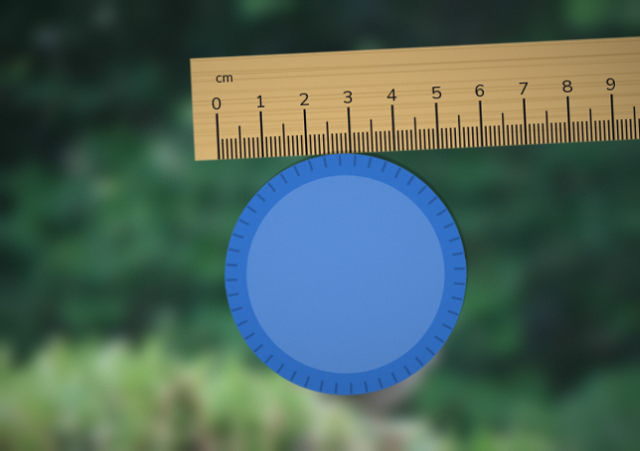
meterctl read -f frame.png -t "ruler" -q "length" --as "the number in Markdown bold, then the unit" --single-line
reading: **5.5** cm
